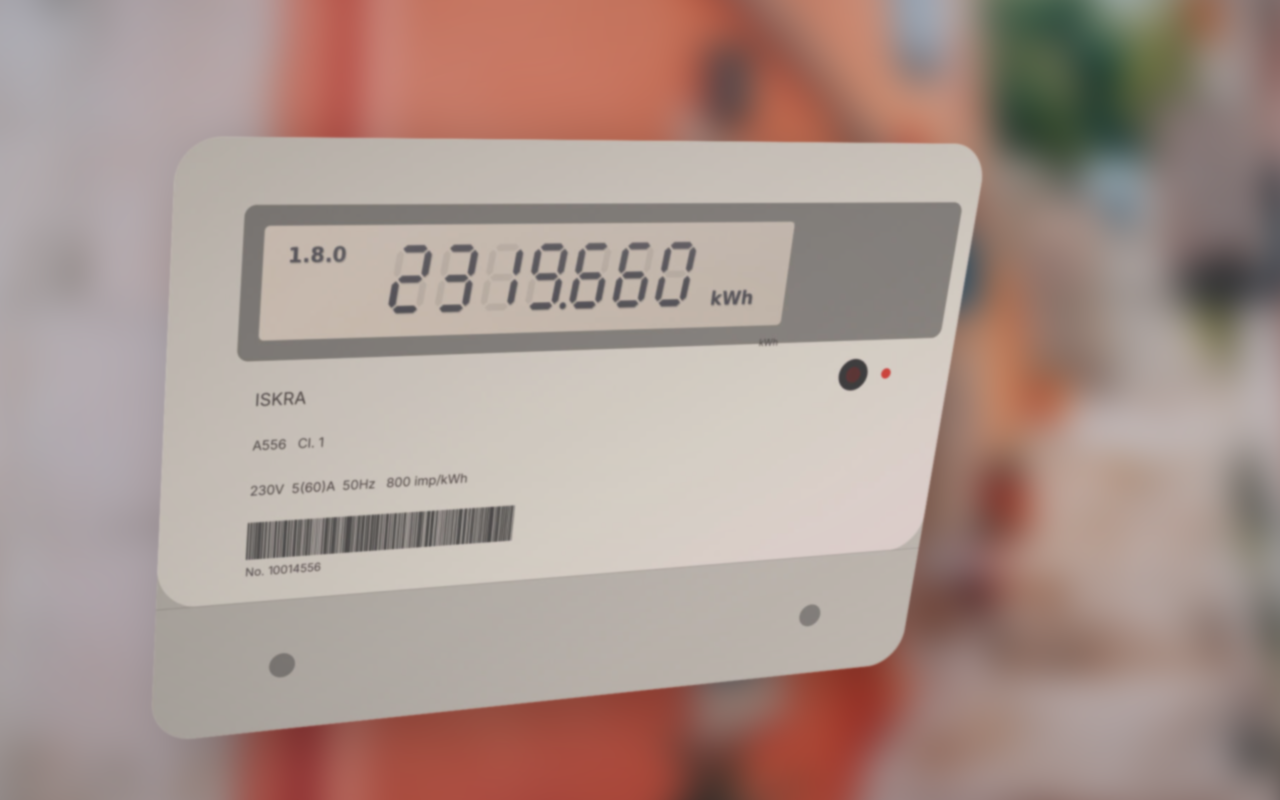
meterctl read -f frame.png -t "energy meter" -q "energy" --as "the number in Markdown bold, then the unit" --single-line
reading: **2319.660** kWh
